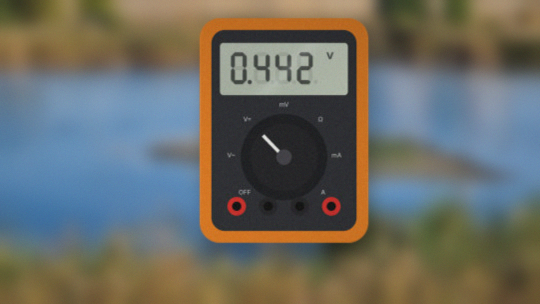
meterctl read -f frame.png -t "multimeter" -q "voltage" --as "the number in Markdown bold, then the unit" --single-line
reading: **0.442** V
